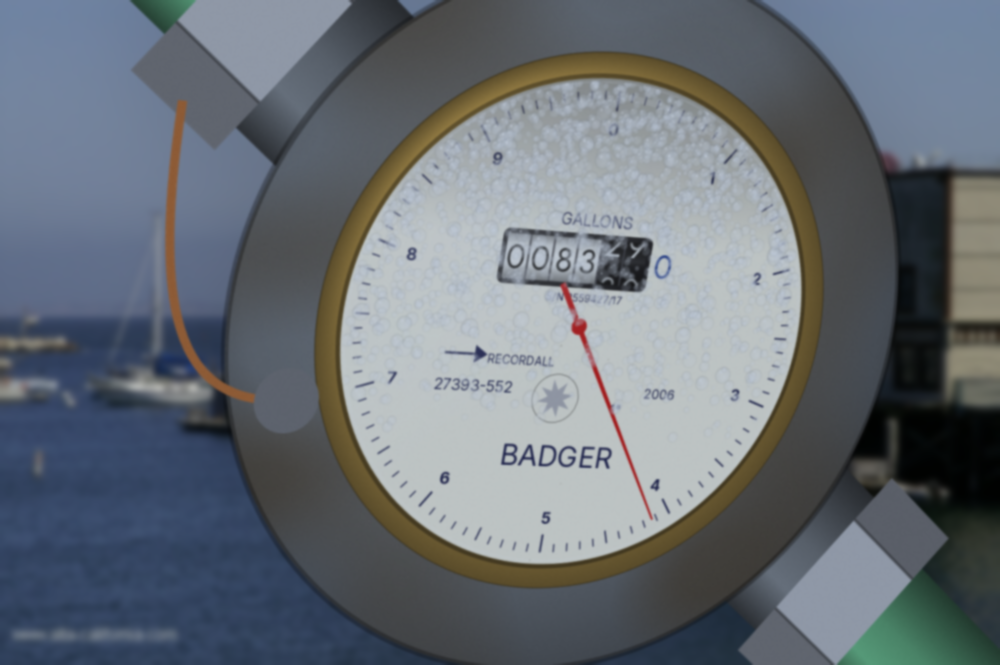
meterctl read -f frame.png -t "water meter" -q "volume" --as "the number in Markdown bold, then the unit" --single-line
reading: **83294.1** gal
